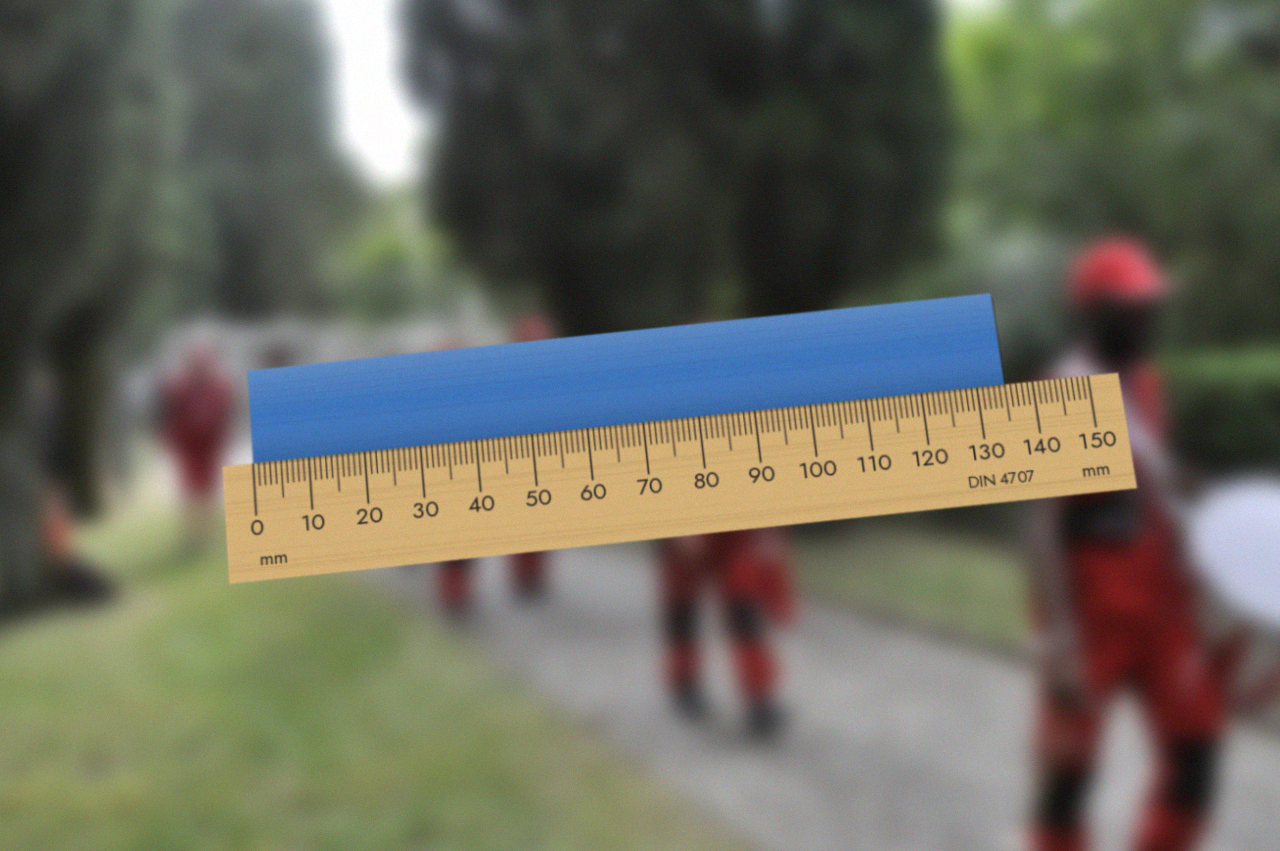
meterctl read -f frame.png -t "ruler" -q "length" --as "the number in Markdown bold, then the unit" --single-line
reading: **135** mm
